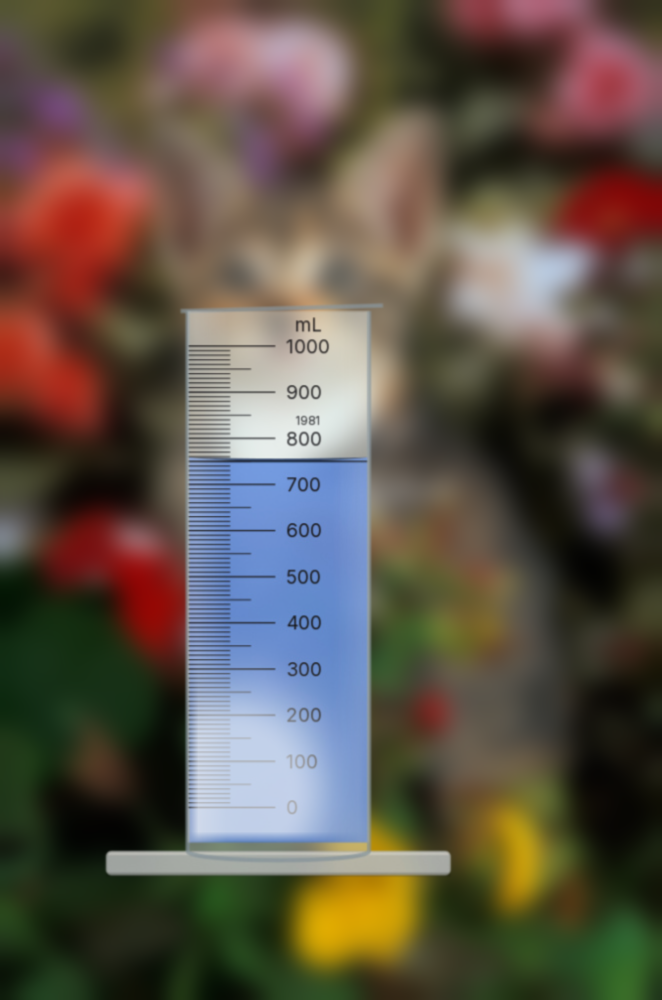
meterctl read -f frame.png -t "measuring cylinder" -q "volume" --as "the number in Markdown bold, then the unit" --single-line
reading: **750** mL
